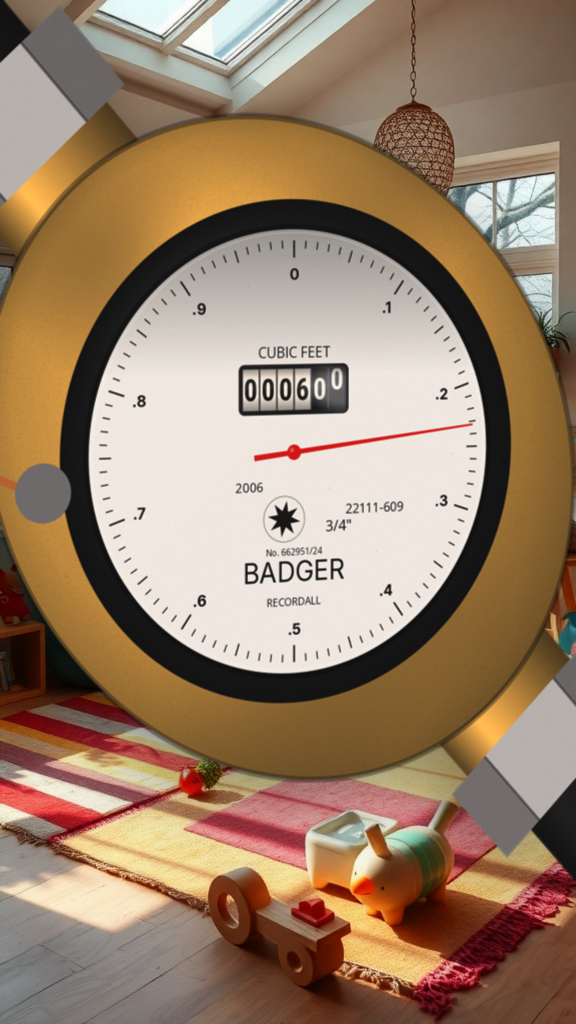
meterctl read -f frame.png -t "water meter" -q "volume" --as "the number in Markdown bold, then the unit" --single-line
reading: **600.23** ft³
